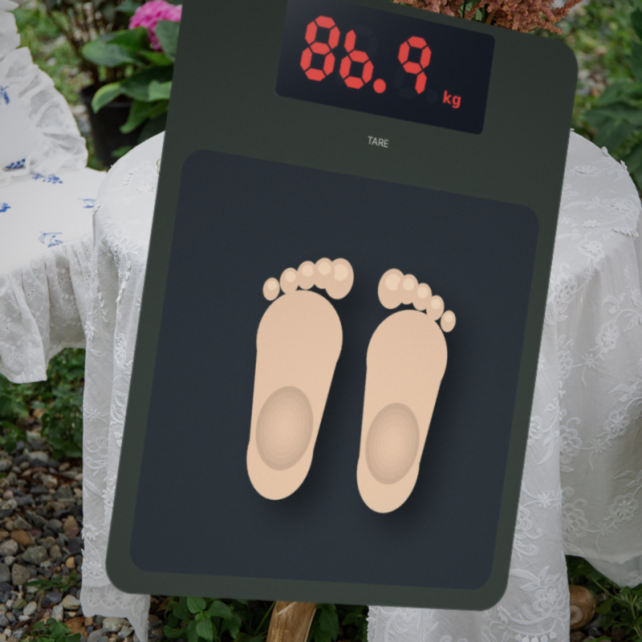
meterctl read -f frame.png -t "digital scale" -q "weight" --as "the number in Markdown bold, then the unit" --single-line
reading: **86.9** kg
